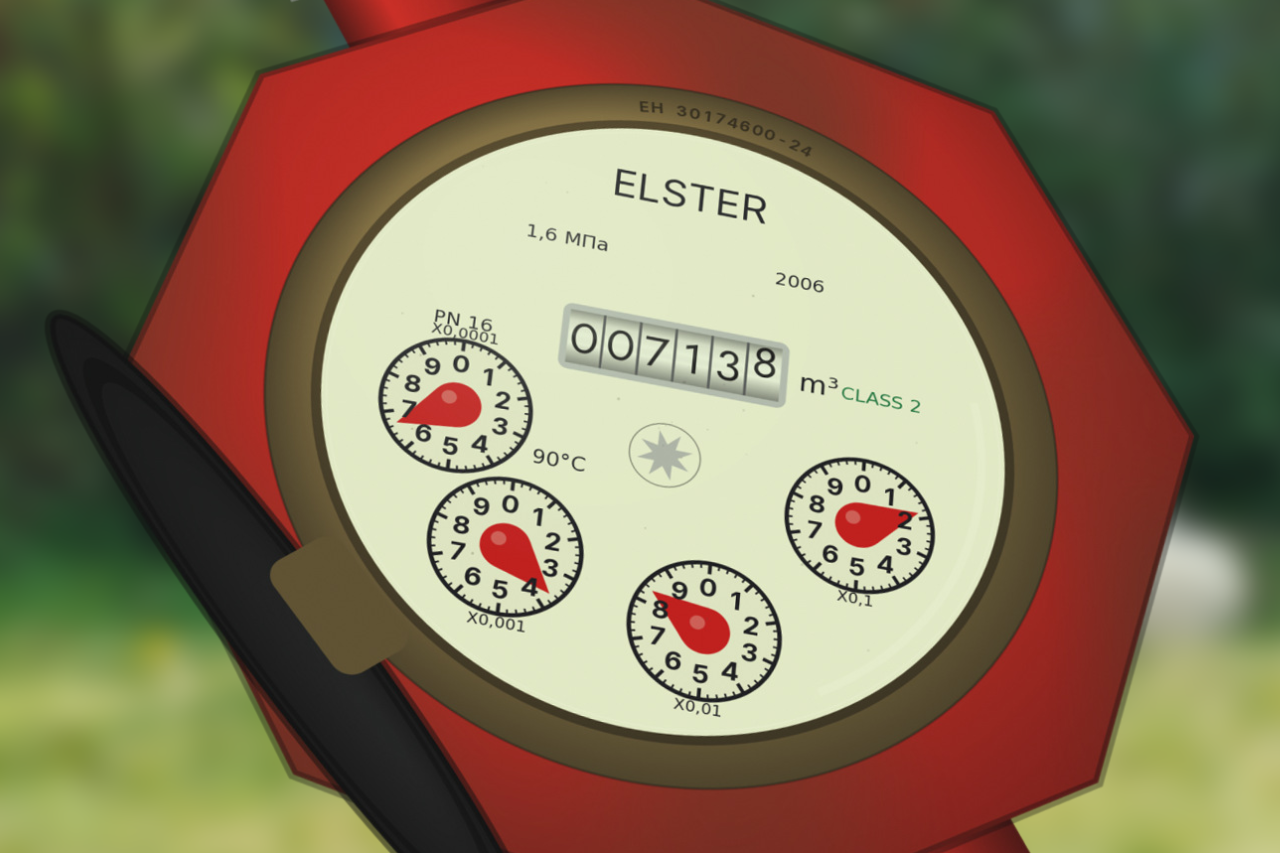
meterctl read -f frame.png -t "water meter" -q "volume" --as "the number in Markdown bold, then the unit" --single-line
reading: **7138.1836** m³
